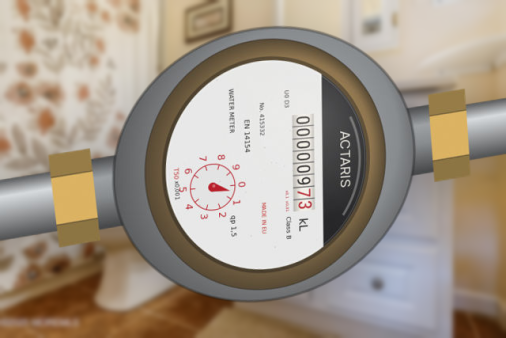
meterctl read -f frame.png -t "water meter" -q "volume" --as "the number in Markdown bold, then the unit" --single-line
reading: **9.730** kL
